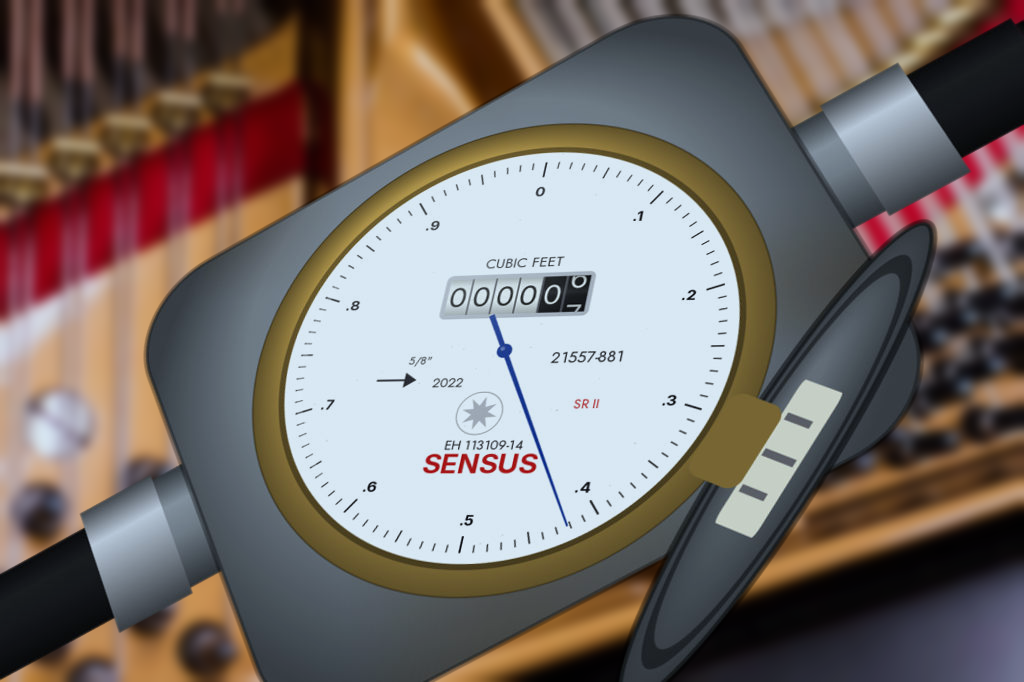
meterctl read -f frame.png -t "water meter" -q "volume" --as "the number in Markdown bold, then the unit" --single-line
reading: **6.42** ft³
